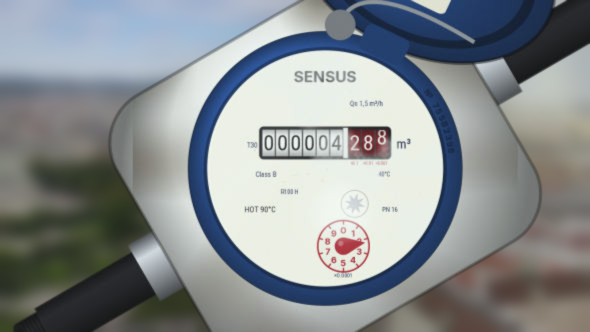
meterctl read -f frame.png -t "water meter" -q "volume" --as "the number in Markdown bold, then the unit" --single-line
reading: **4.2882** m³
